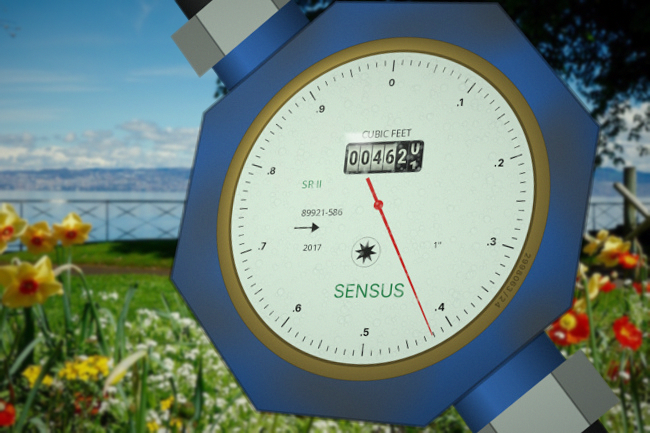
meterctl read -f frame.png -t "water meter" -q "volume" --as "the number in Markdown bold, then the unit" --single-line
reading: **4620.42** ft³
